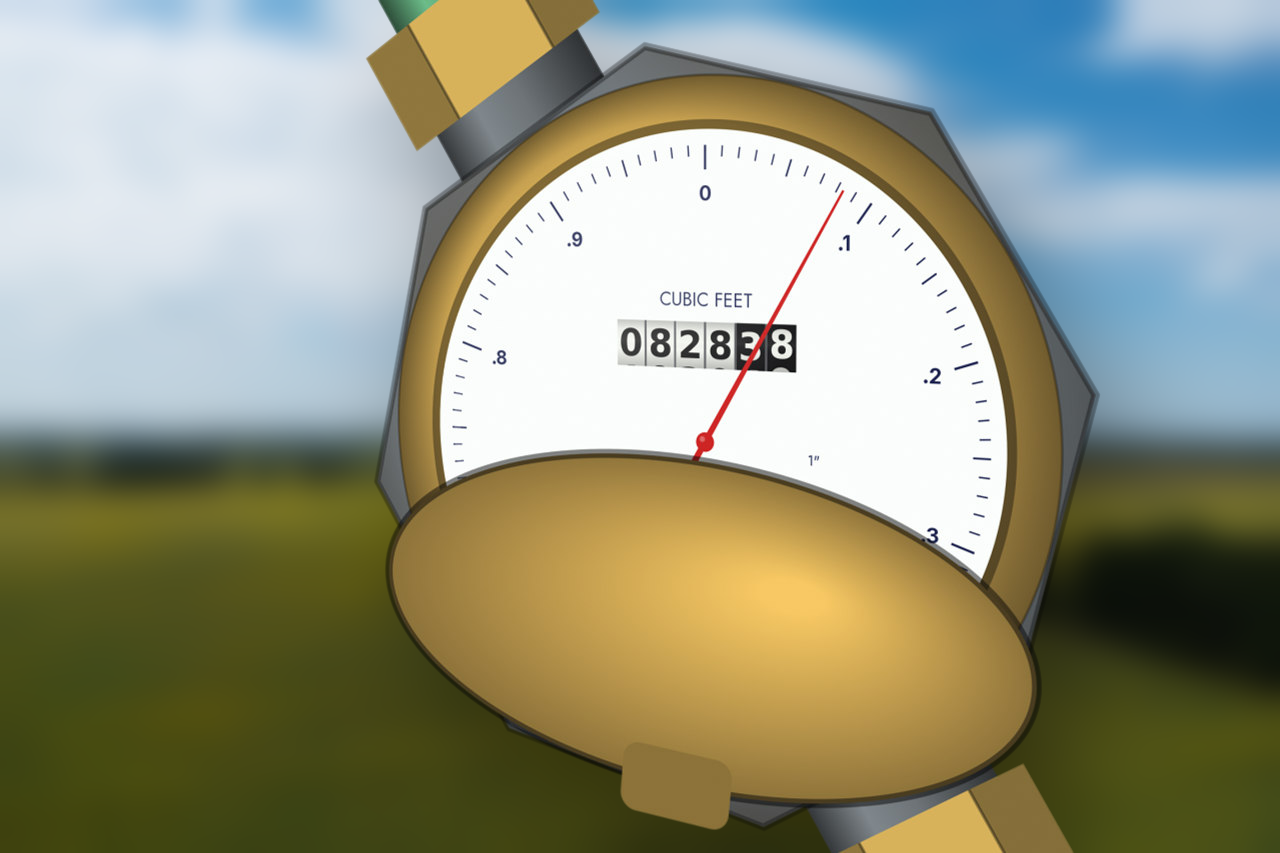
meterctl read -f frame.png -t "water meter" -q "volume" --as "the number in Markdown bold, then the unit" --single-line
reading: **82838.08** ft³
